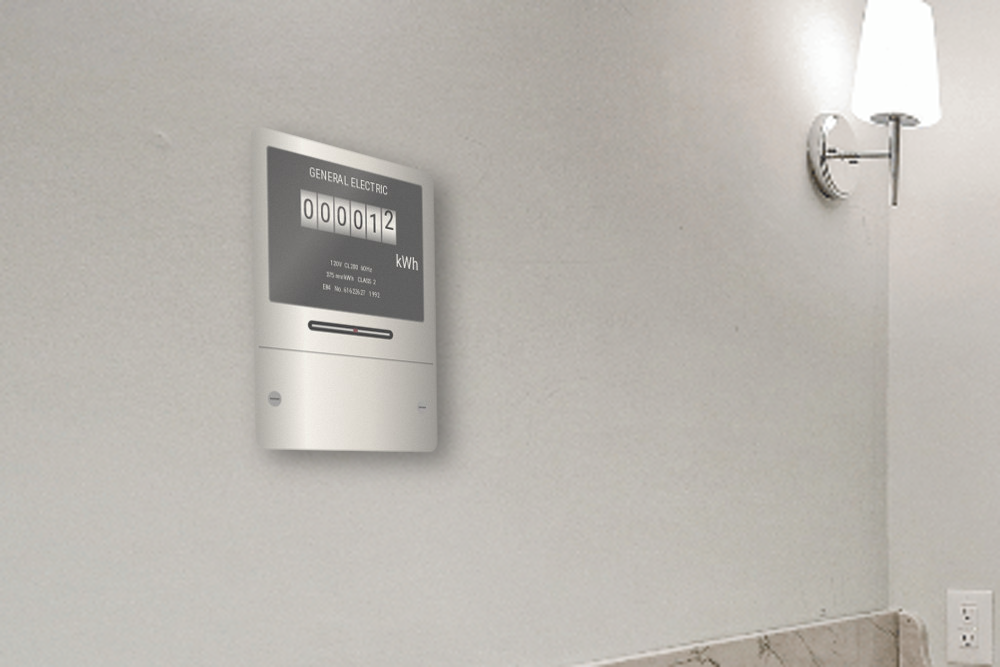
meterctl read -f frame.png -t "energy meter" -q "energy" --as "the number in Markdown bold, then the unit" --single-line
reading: **12** kWh
